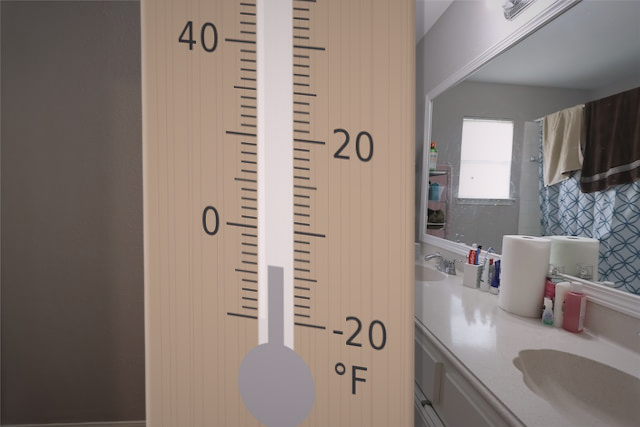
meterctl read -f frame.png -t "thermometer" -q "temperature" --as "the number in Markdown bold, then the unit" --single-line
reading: **-8** °F
